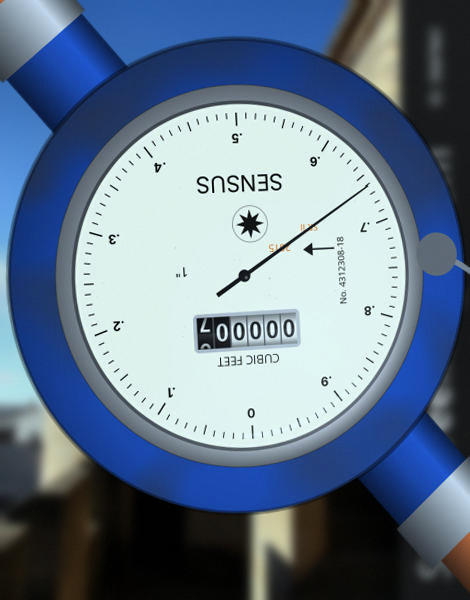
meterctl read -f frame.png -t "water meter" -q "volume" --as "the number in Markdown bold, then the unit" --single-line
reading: **6.66** ft³
